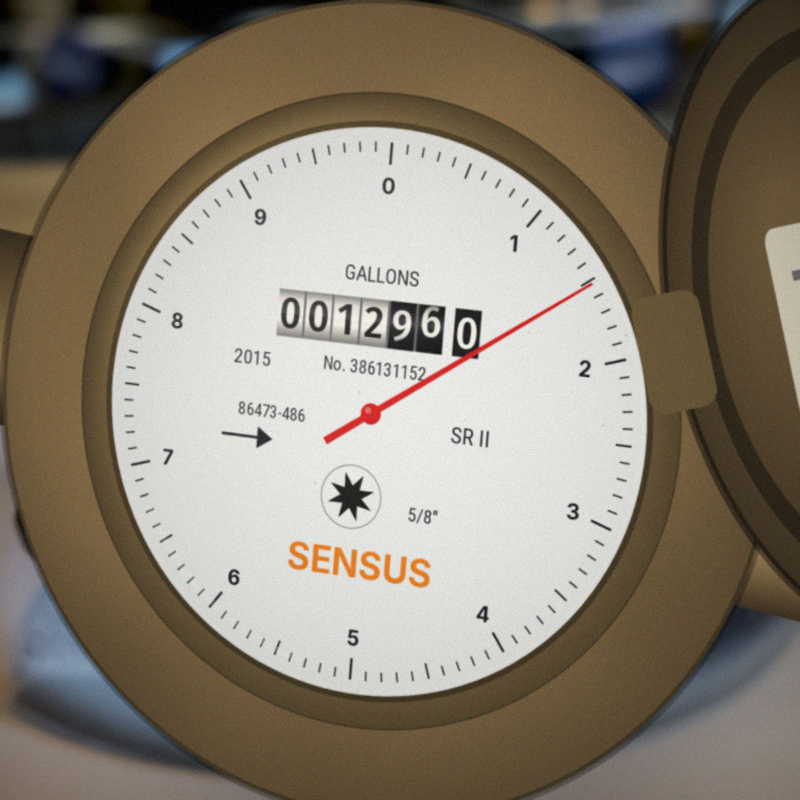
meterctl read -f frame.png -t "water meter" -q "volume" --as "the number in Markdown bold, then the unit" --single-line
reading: **12961.5** gal
